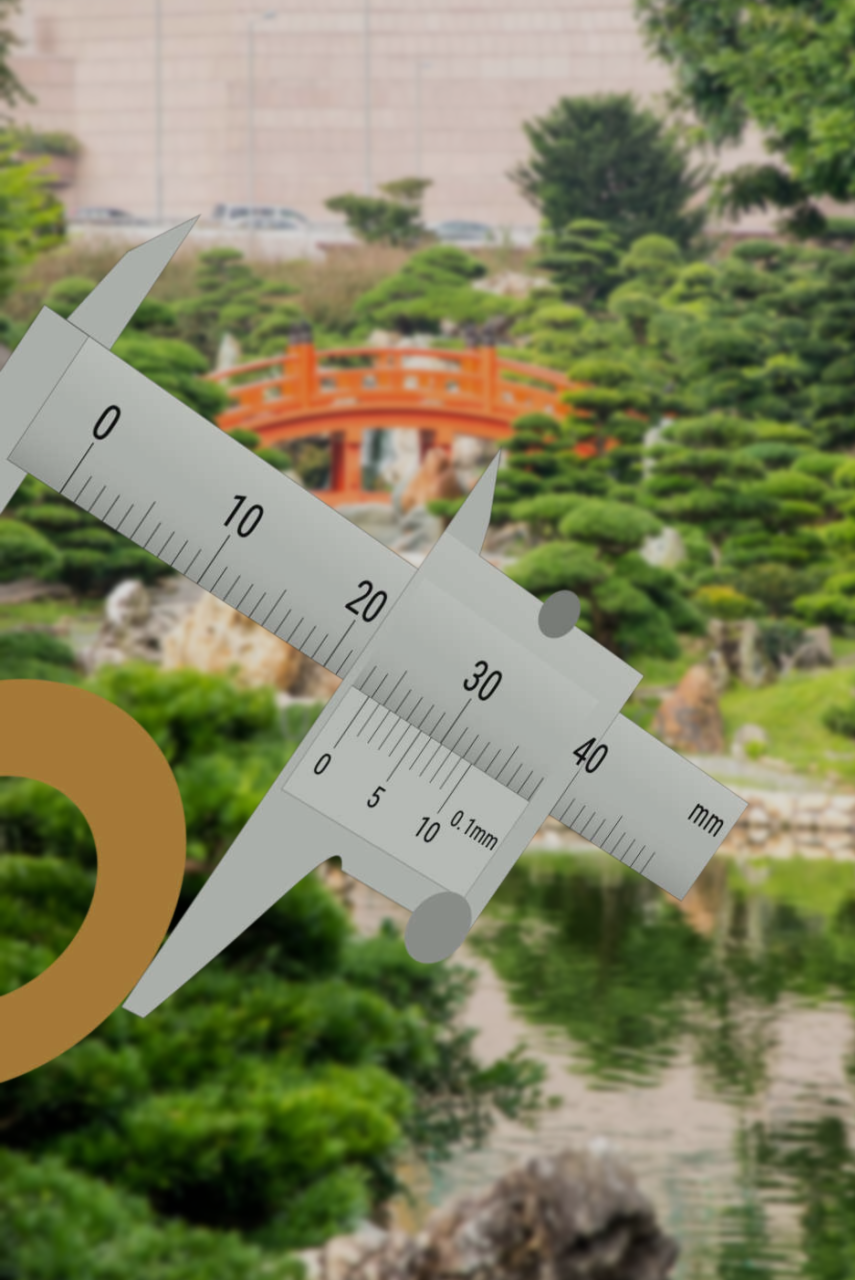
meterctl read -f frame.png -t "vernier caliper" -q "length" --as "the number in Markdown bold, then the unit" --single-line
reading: **23.8** mm
